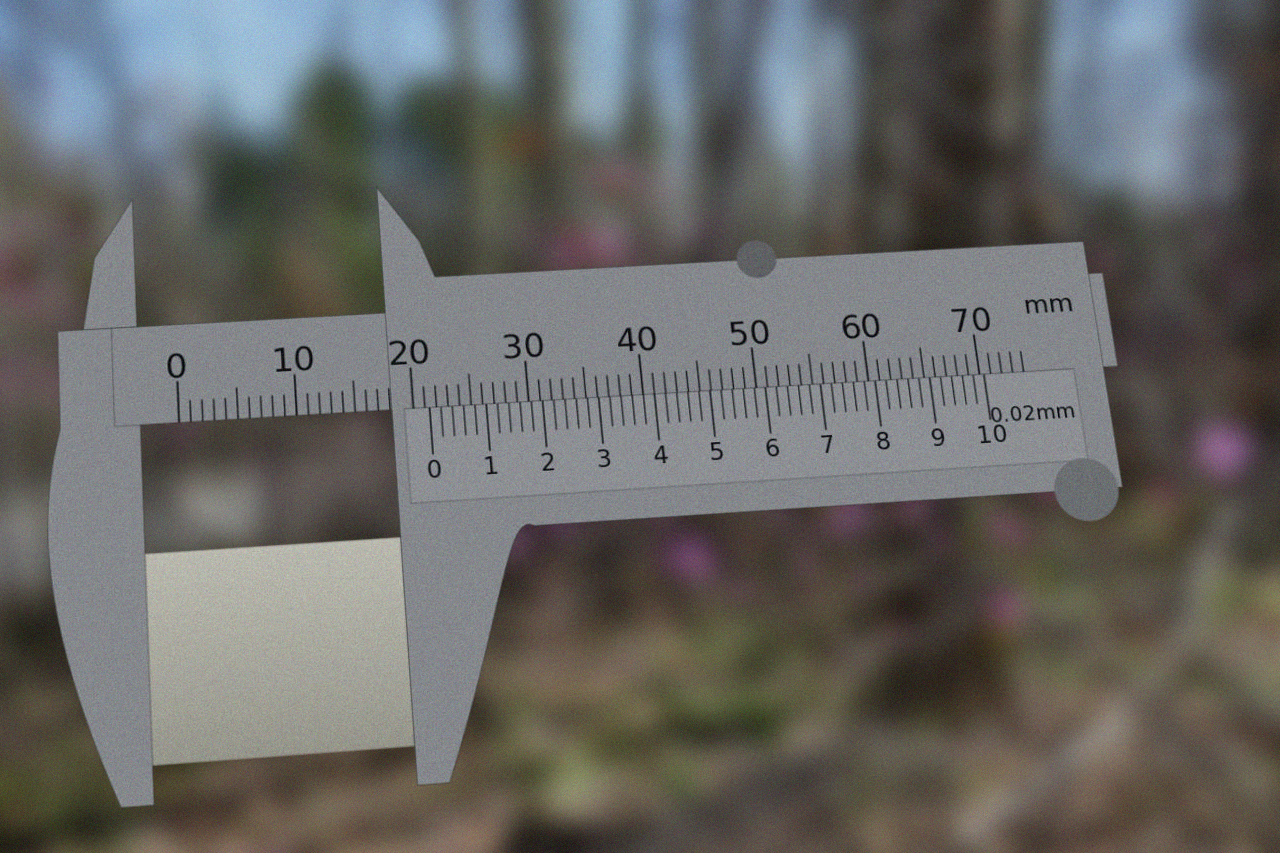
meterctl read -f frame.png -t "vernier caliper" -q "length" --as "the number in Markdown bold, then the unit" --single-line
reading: **21.4** mm
